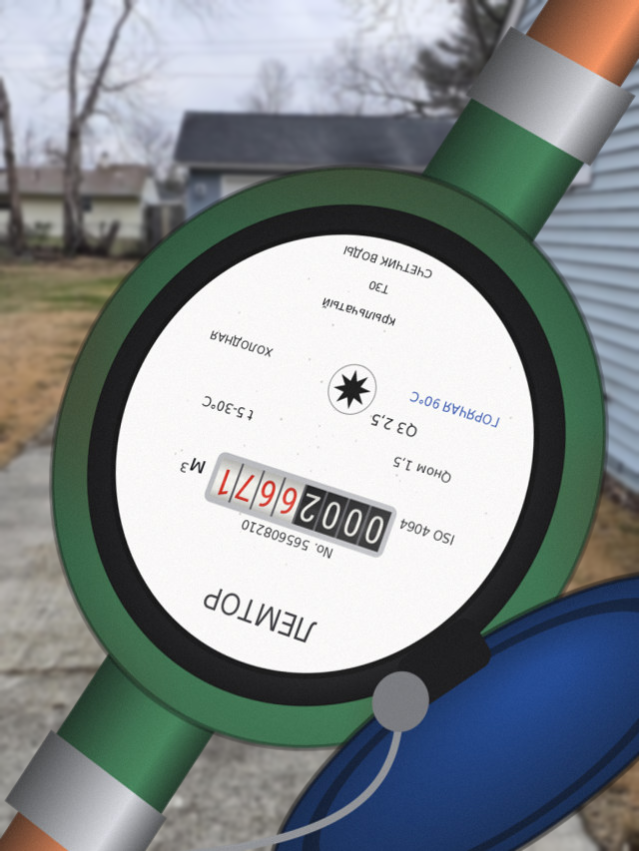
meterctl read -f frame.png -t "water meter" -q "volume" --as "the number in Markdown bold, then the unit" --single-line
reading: **2.6671** m³
